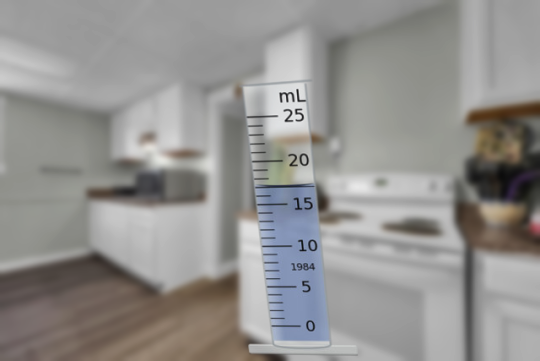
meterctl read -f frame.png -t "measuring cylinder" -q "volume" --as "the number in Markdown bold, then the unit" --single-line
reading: **17** mL
